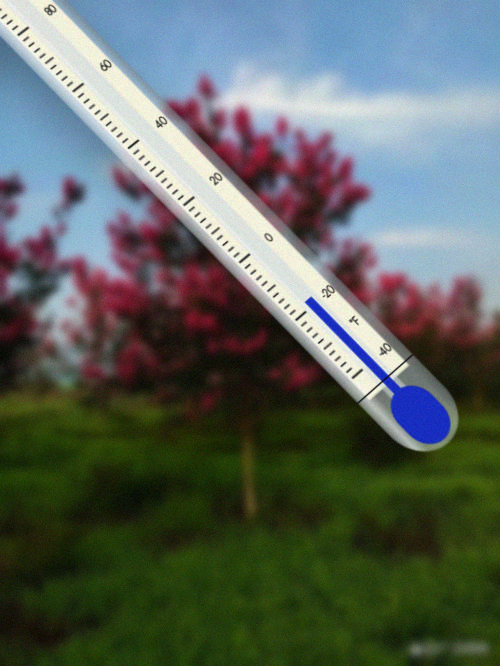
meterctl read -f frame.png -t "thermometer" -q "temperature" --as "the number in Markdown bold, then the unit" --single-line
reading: **-18** °F
